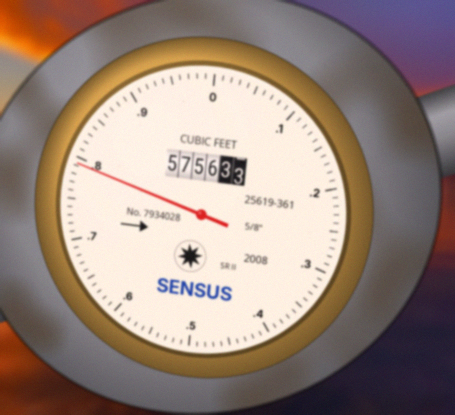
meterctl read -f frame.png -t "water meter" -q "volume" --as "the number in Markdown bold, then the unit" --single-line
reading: **575632.79** ft³
